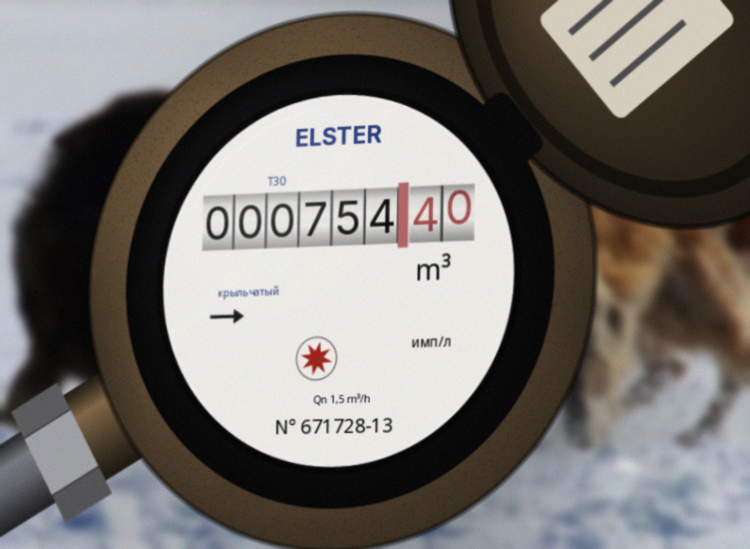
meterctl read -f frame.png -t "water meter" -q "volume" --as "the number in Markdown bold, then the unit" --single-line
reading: **754.40** m³
